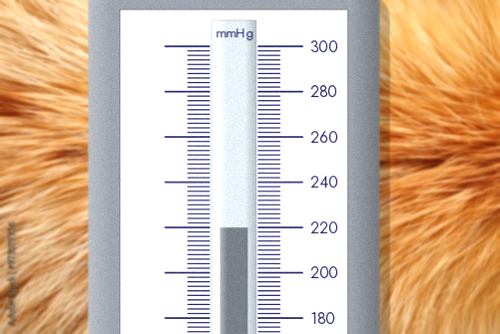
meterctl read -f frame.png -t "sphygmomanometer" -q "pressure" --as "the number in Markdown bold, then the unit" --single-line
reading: **220** mmHg
